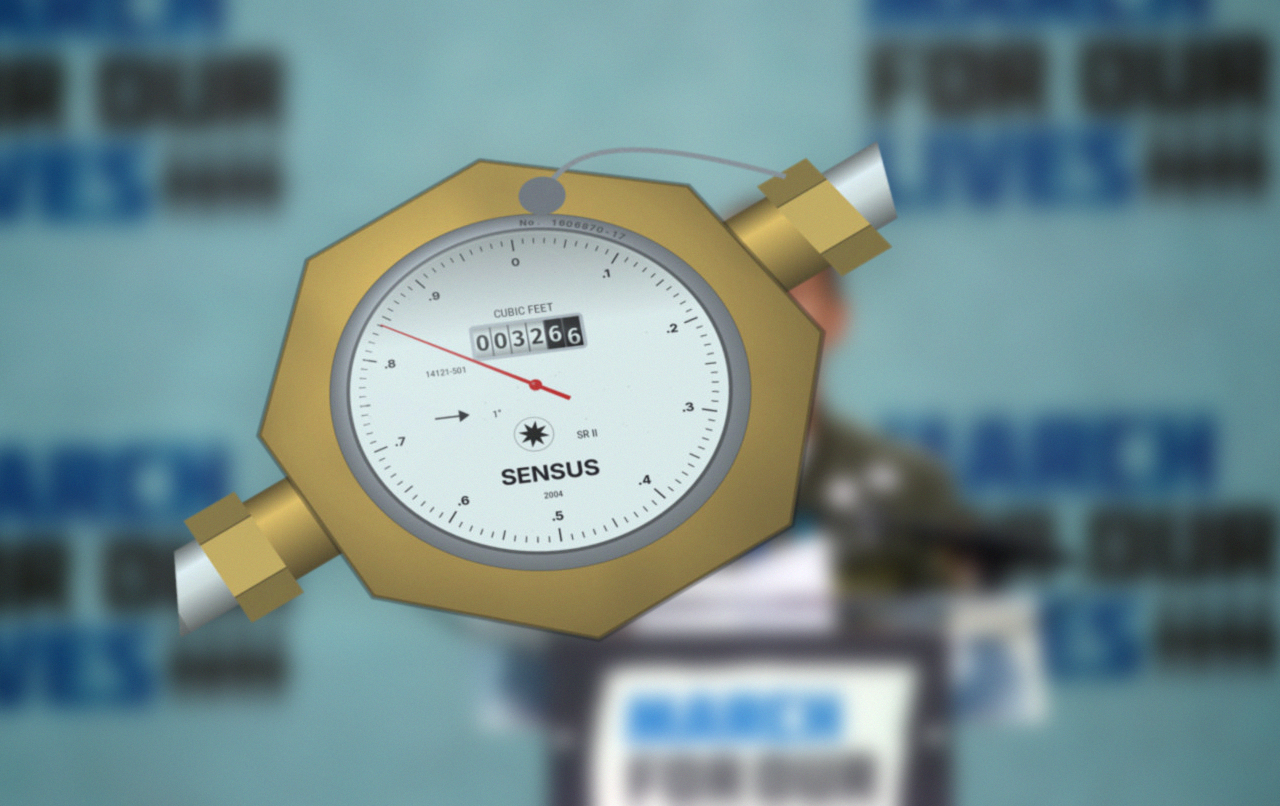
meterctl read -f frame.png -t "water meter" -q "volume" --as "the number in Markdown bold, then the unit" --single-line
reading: **3265.84** ft³
